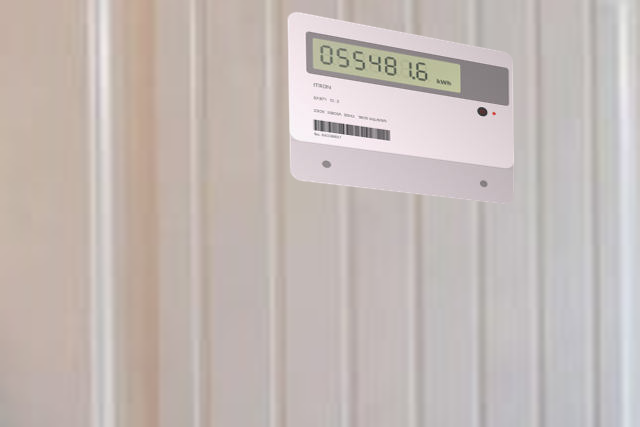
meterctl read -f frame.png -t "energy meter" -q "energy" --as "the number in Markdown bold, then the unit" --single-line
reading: **55481.6** kWh
